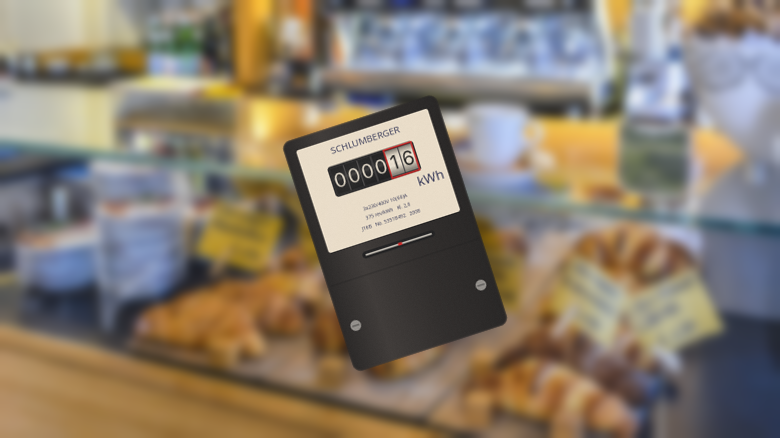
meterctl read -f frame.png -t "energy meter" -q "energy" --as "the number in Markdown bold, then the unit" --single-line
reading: **0.16** kWh
